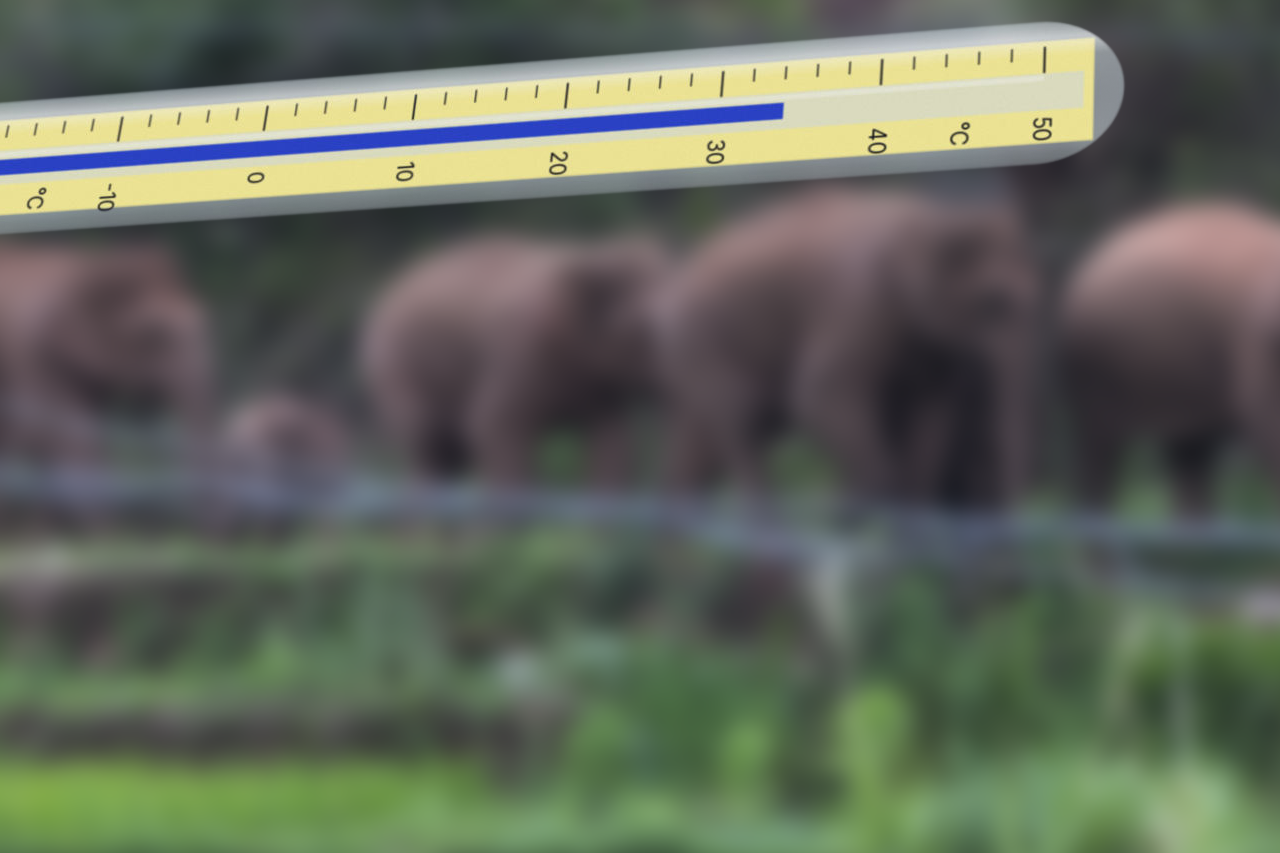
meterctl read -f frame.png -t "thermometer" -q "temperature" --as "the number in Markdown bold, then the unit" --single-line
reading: **34** °C
